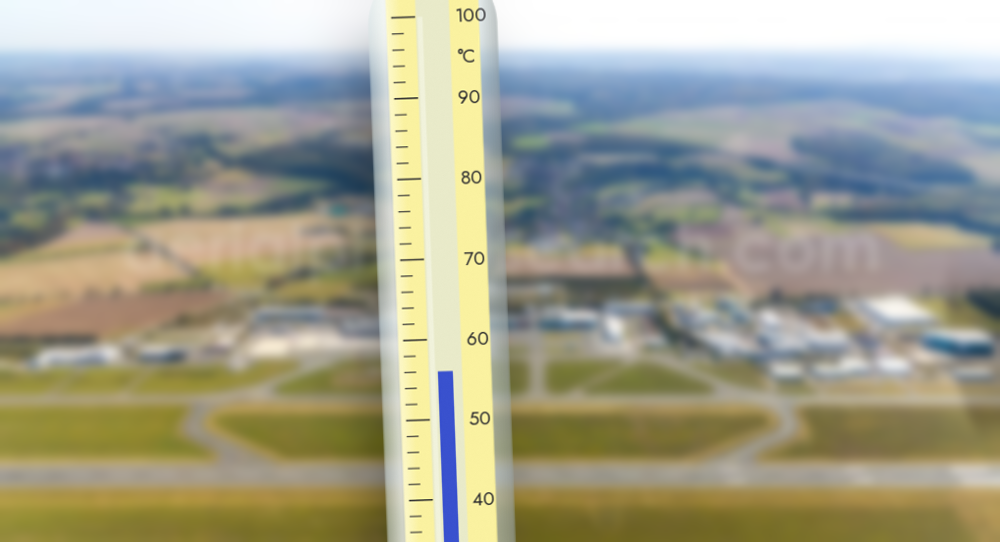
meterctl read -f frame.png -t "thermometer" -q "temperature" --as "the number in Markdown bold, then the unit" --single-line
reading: **56** °C
